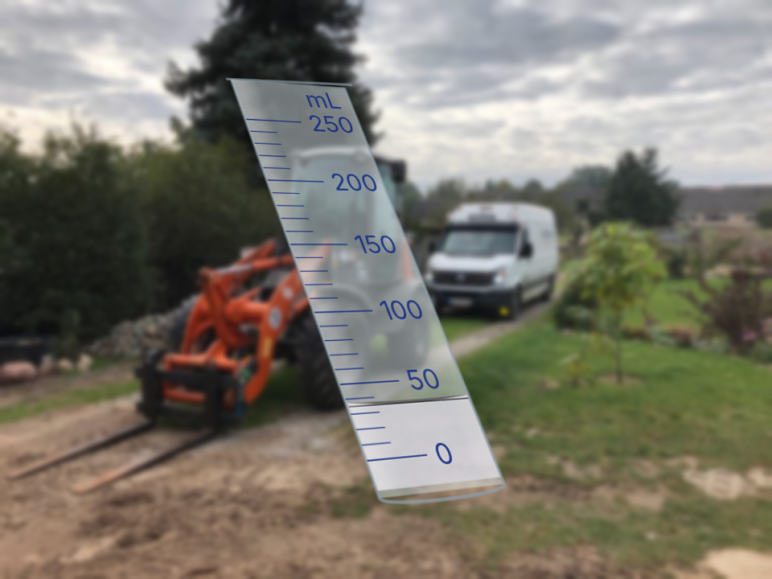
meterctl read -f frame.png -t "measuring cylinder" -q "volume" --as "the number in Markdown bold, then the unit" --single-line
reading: **35** mL
